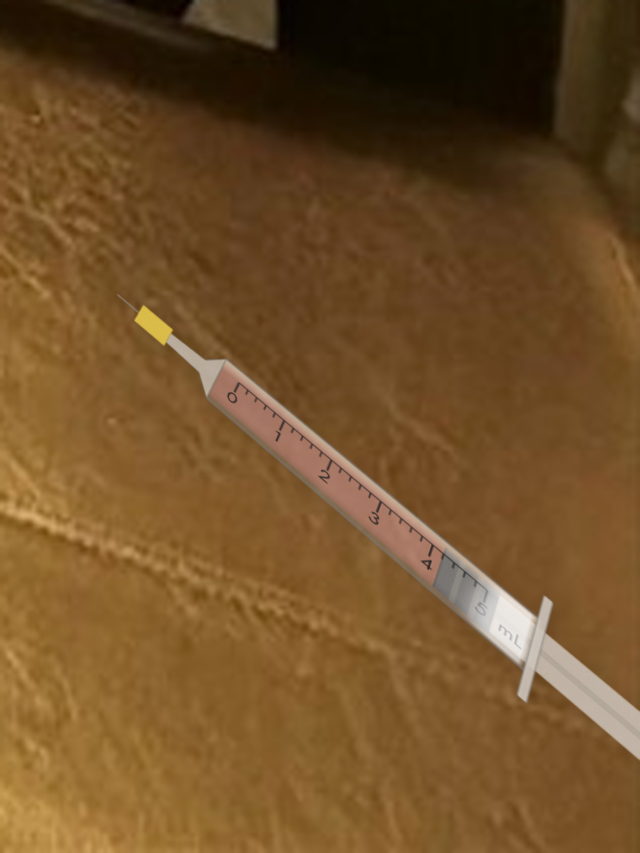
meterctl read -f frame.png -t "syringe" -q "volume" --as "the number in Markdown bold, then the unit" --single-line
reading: **4.2** mL
